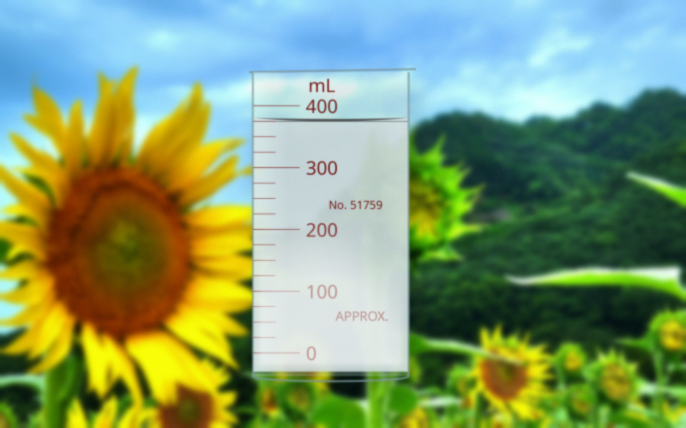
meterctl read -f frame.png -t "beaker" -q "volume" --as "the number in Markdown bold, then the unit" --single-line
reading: **375** mL
